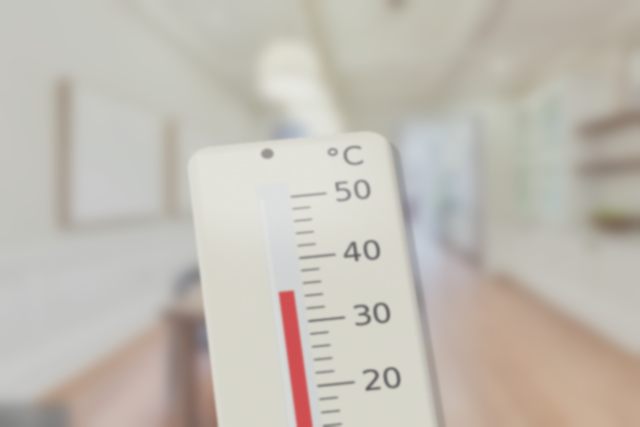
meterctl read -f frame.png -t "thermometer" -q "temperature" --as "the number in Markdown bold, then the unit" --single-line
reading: **35** °C
